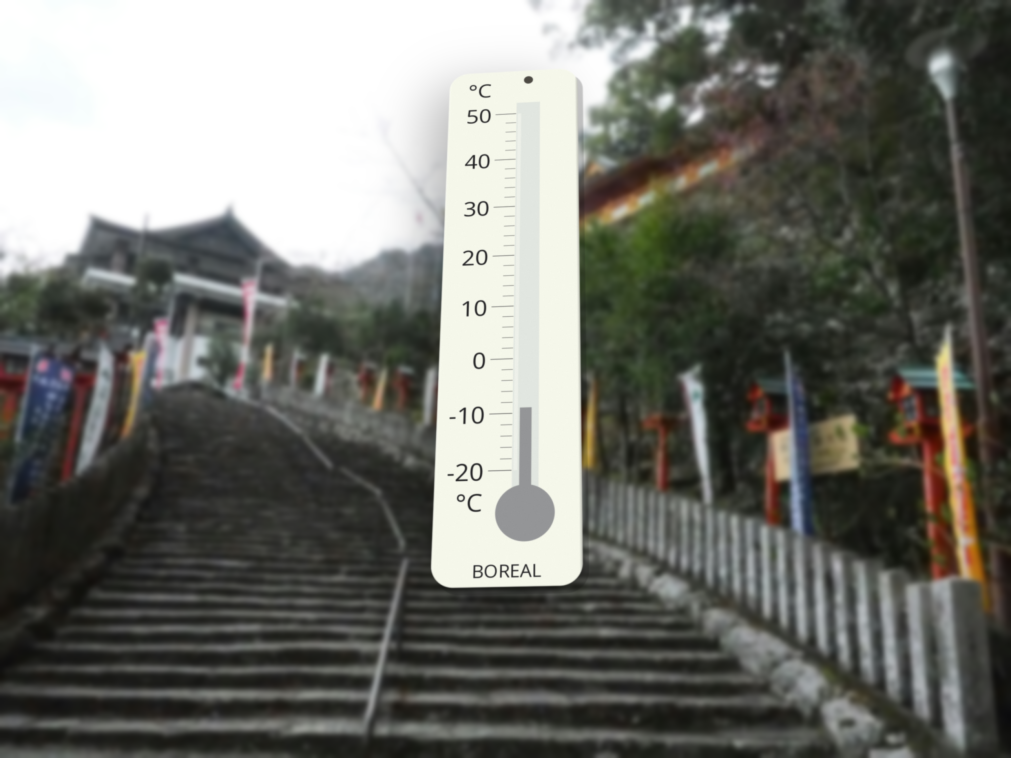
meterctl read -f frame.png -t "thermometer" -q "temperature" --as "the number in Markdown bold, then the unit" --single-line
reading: **-9** °C
